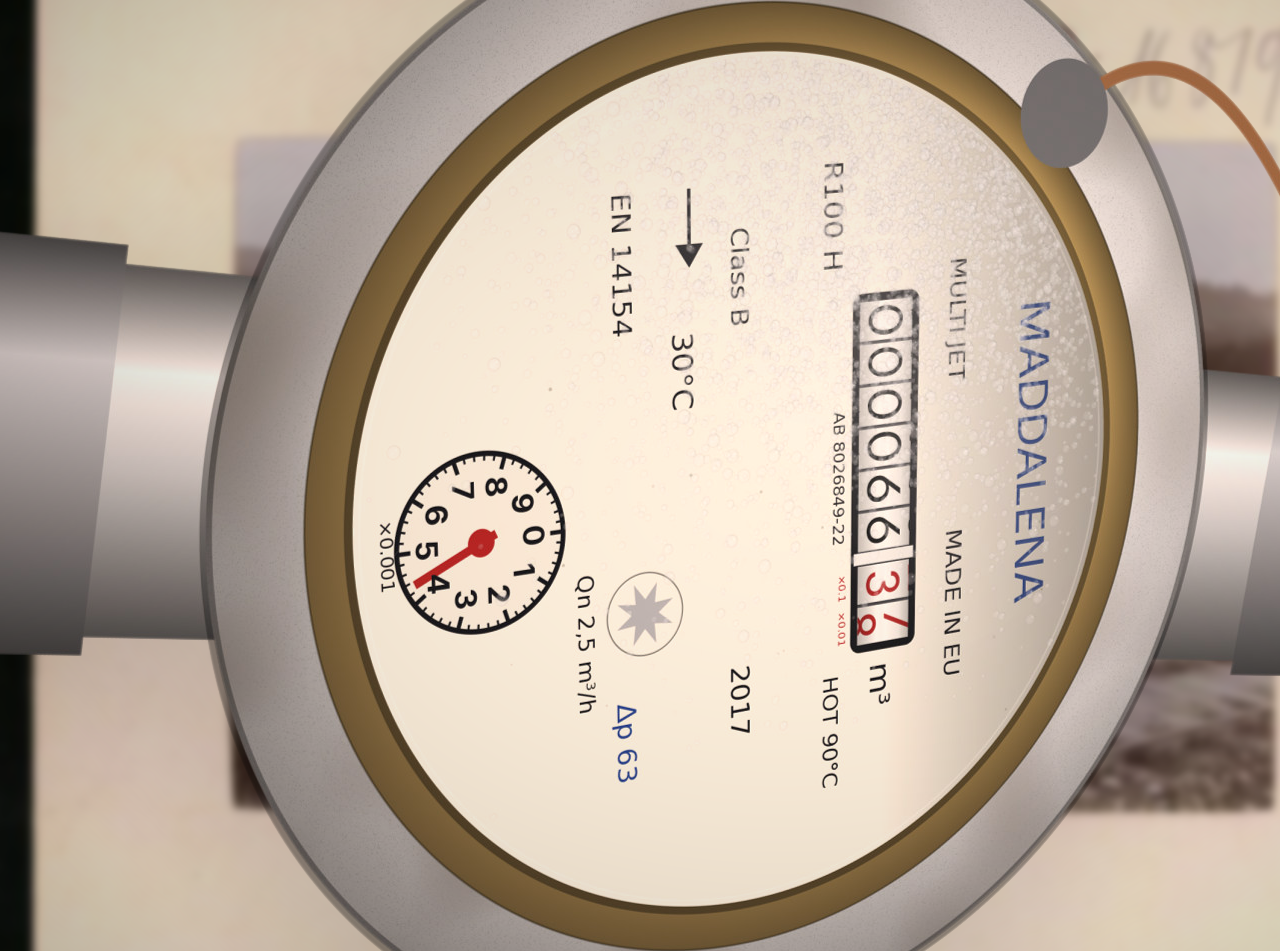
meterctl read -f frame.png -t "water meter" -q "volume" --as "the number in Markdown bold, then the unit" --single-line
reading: **66.374** m³
